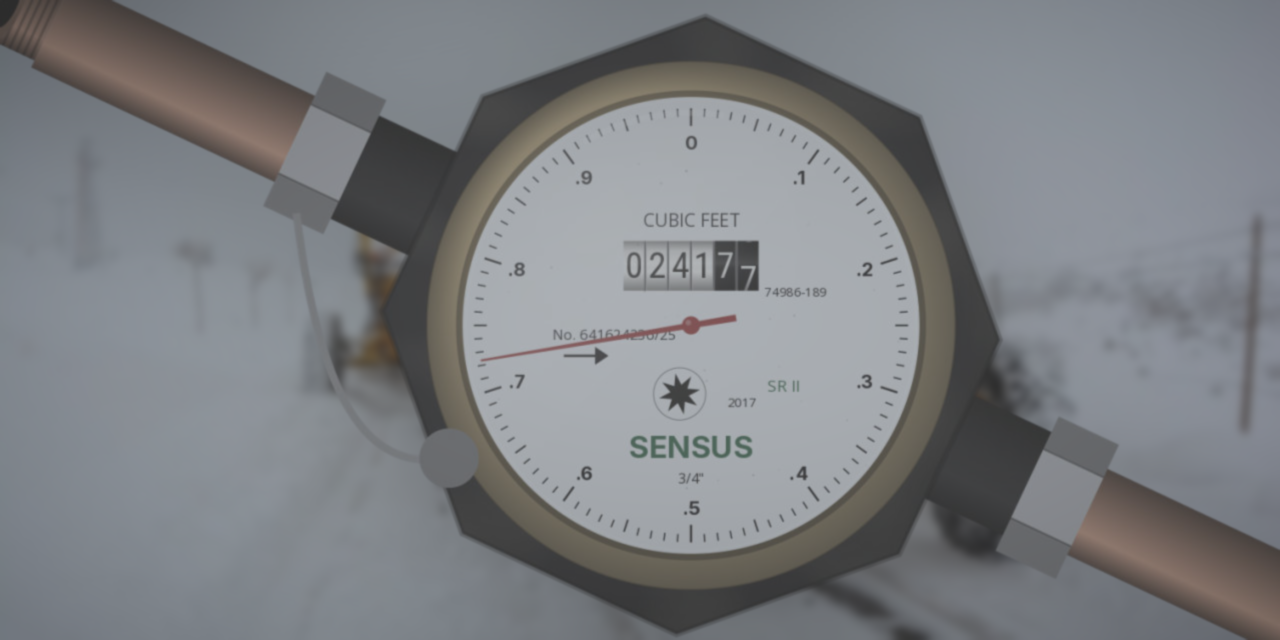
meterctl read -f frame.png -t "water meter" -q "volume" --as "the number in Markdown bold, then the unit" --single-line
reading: **24176.72** ft³
